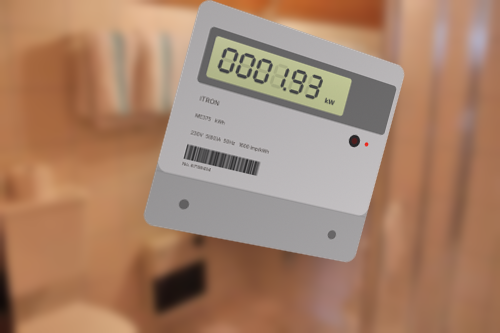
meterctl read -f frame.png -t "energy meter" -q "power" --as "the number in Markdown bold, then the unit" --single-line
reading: **1.93** kW
